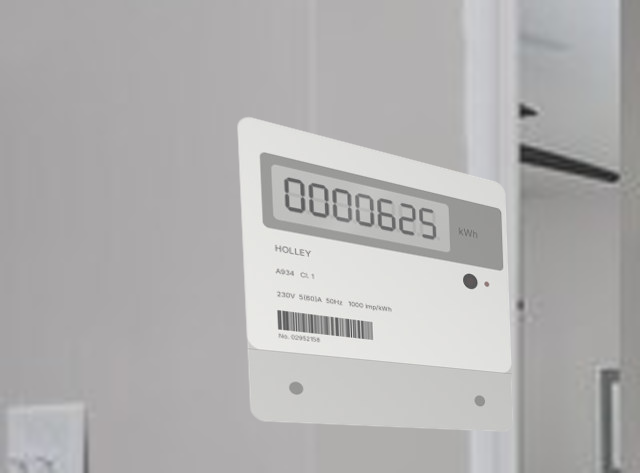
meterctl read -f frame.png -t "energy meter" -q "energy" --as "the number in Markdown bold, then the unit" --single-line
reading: **625** kWh
